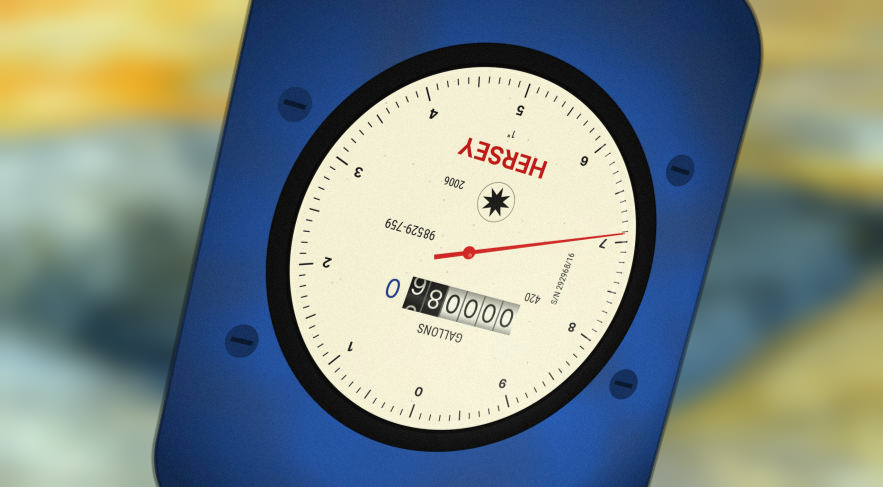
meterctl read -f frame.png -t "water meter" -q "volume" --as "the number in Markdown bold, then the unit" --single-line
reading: **856.9** gal
